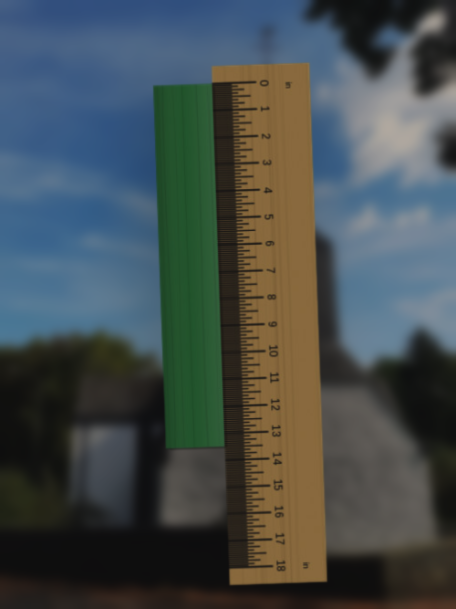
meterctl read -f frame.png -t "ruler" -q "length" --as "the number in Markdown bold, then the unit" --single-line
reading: **13.5** in
